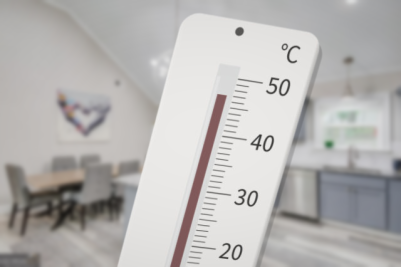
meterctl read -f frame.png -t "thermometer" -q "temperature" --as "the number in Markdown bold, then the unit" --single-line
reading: **47** °C
